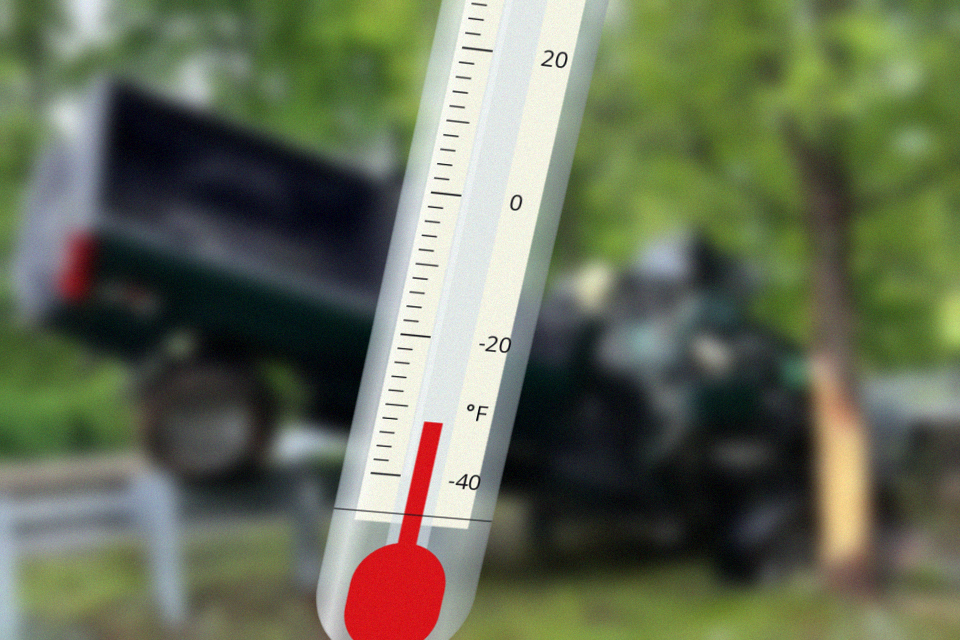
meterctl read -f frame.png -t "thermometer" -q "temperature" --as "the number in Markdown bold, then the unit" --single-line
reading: **-32** °F
